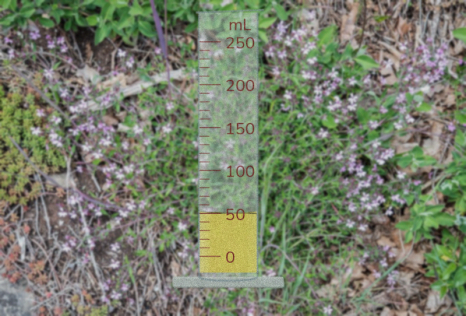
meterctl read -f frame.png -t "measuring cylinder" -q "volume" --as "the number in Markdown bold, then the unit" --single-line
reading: **50** mL
